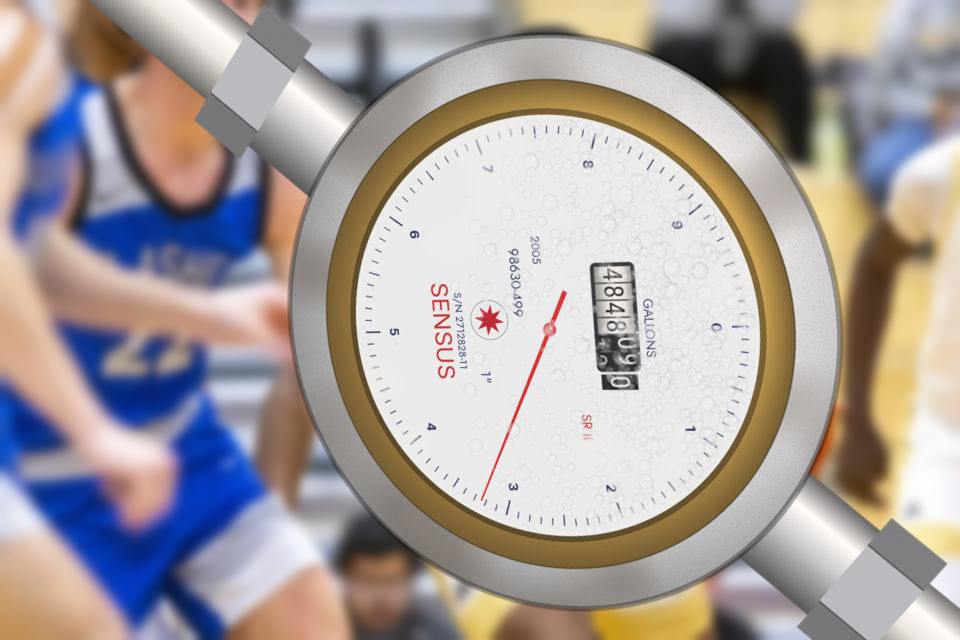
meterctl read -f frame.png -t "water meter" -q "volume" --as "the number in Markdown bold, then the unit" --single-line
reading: **4848093.2** gal
